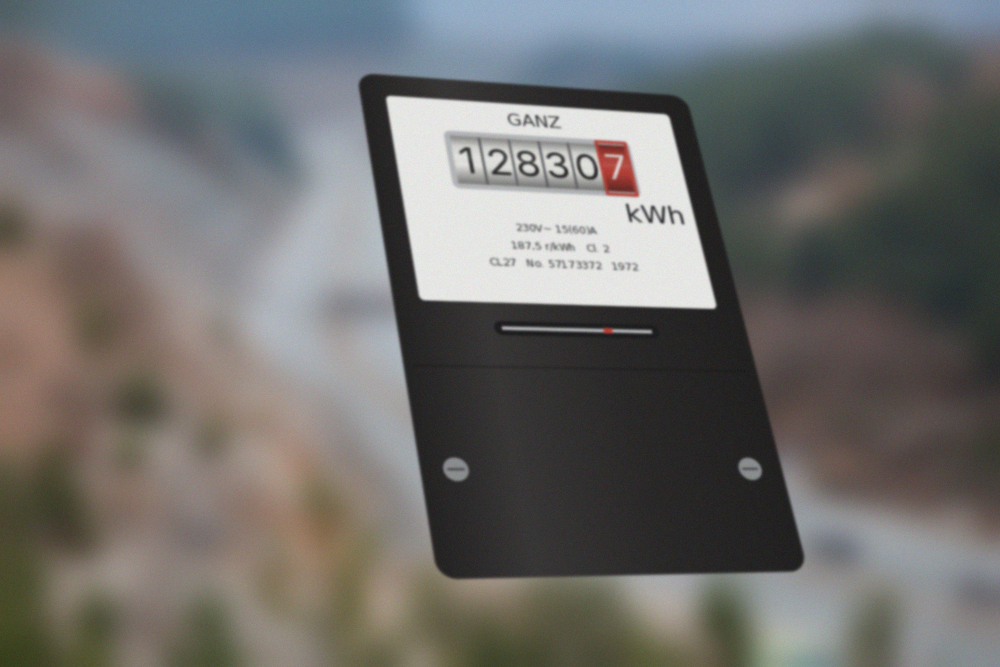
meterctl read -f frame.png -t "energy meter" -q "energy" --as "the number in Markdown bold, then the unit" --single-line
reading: **12830.7** kWh
